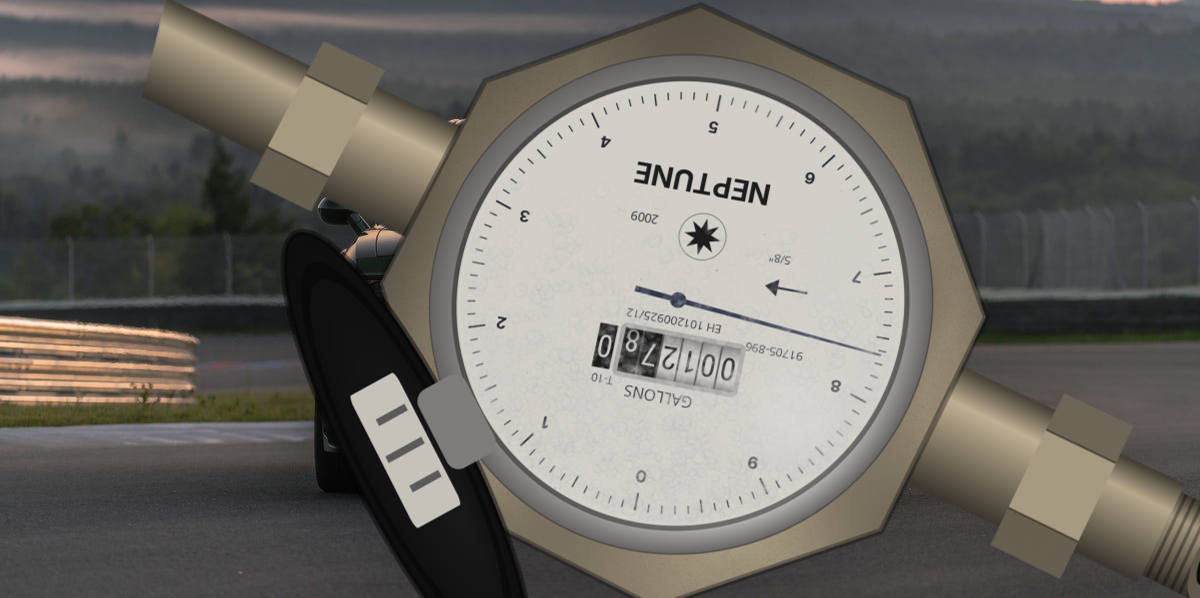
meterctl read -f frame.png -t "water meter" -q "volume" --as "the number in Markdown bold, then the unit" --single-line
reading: **12777.6** gal
